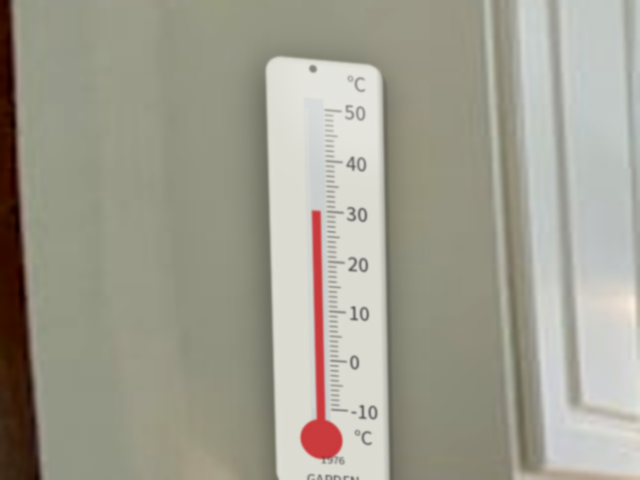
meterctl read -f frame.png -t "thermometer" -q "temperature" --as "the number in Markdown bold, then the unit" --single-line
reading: **30** °C
